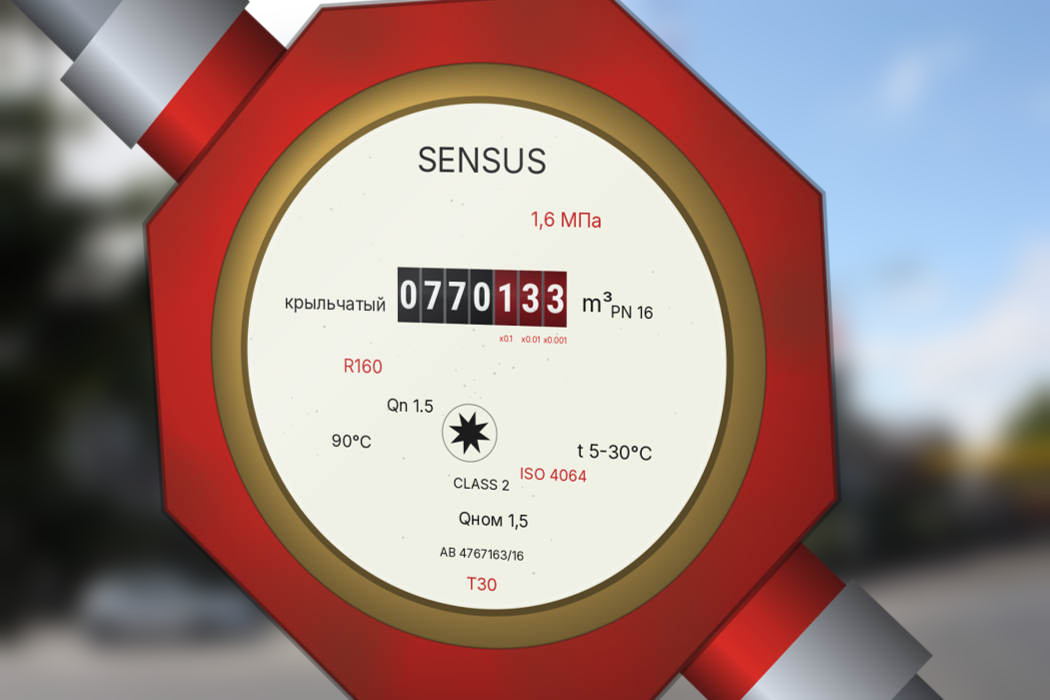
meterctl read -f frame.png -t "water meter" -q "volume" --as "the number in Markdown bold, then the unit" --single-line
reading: **770.133** m³
